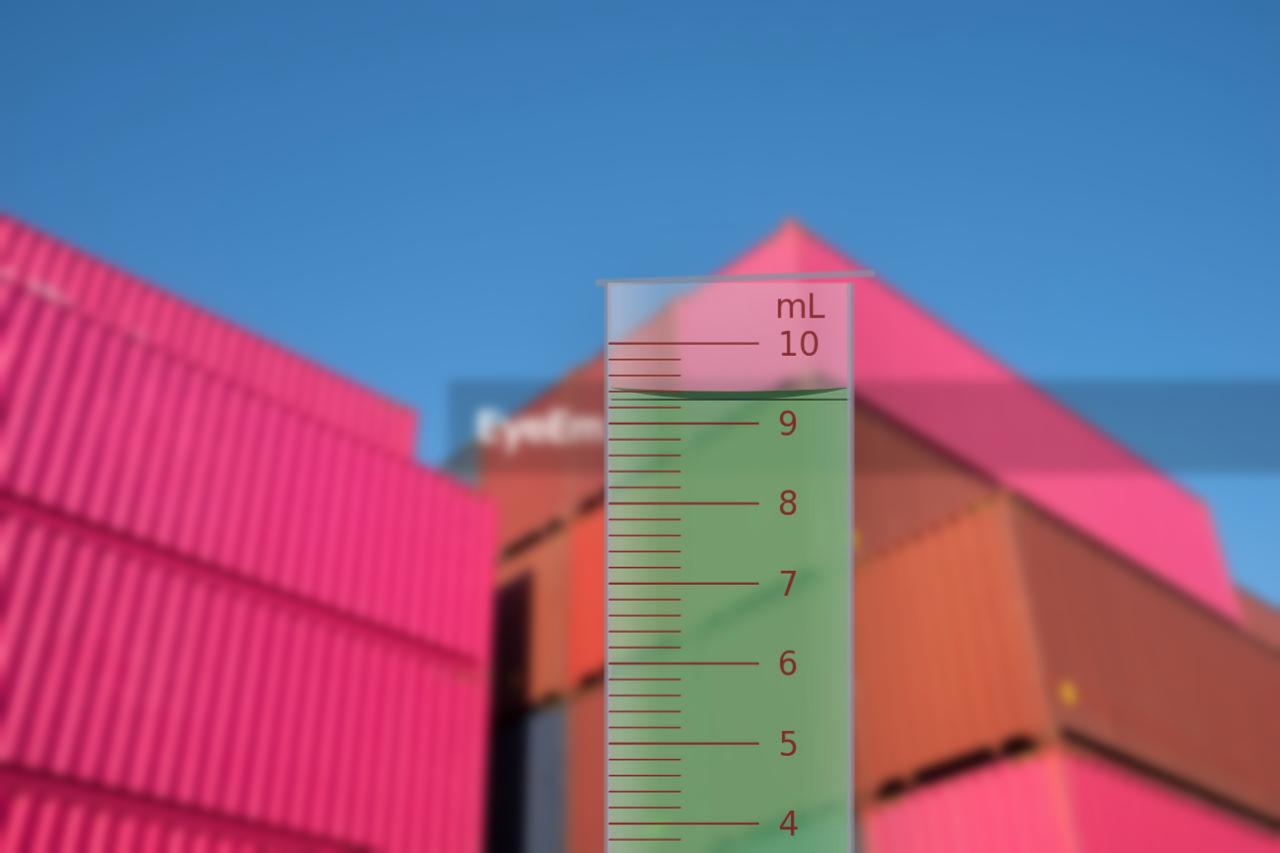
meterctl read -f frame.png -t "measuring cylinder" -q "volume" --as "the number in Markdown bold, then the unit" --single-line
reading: **9.3** mL
